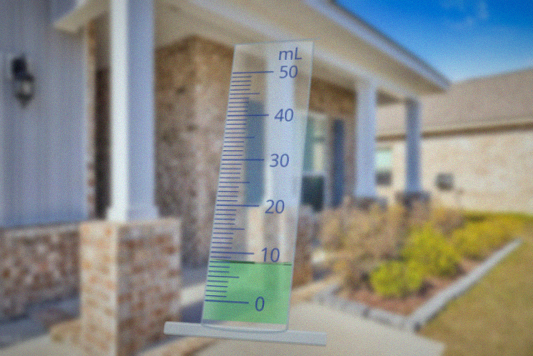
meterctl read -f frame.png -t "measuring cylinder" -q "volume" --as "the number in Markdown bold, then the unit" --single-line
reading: **8** mL
